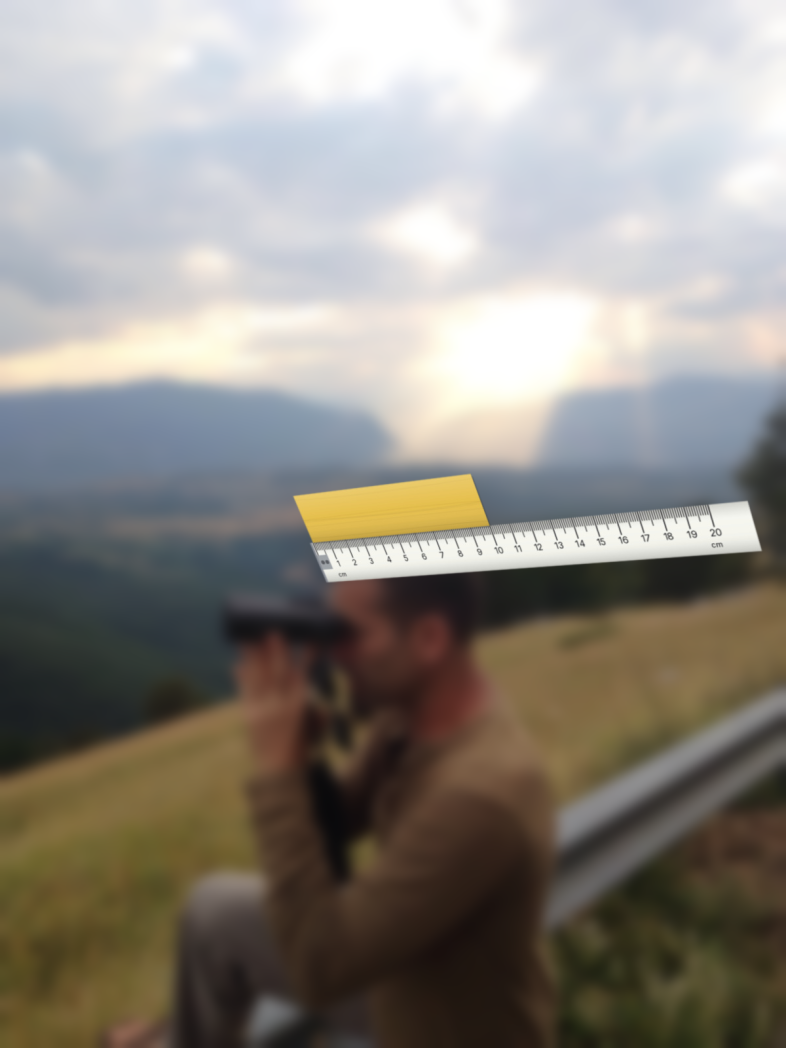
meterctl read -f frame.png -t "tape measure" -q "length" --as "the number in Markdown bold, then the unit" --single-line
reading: **10** cm
